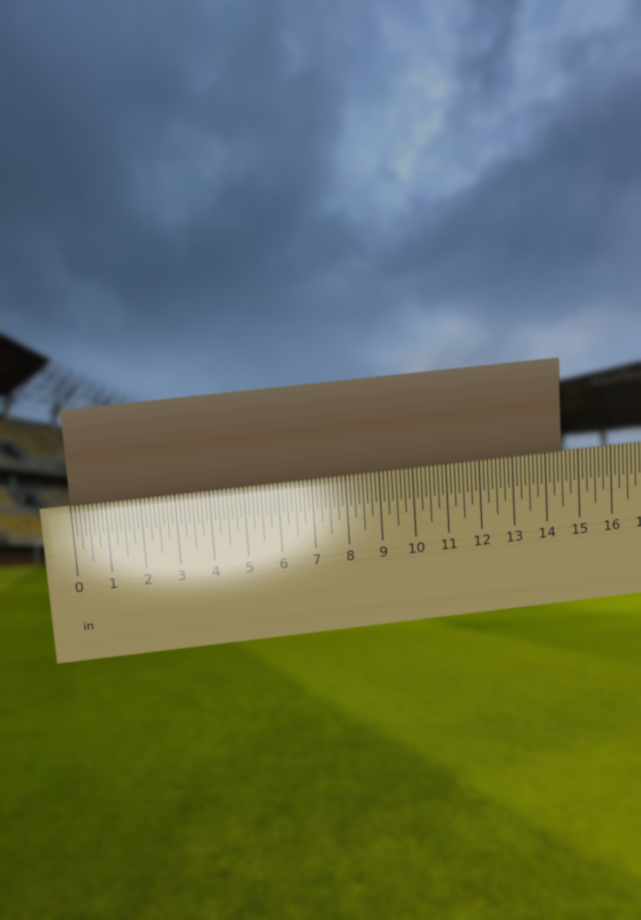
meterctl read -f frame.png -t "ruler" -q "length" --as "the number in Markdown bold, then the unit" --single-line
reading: **14.5** in
